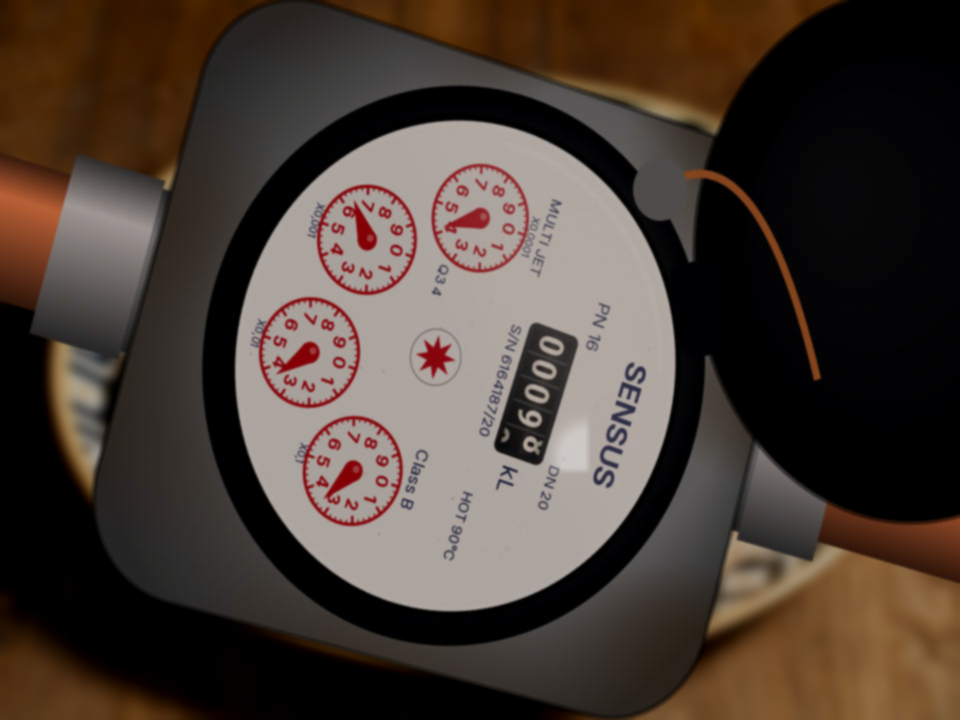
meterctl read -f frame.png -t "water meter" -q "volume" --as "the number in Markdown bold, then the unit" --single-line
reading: **98.3364** kL
